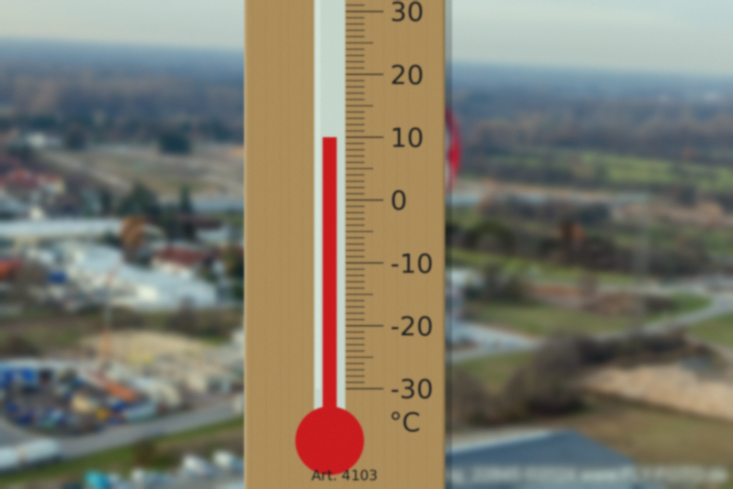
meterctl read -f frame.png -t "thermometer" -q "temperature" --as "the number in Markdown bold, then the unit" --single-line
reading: **10** °C
